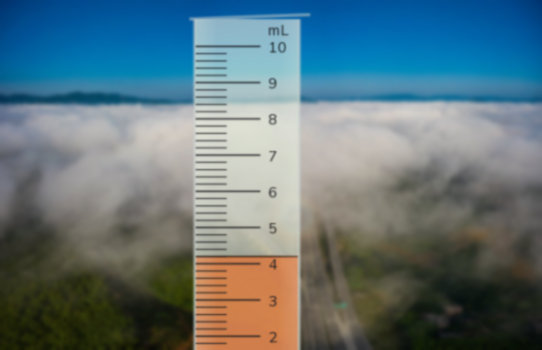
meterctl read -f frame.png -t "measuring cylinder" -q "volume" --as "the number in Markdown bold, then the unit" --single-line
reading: **4.2** mL
